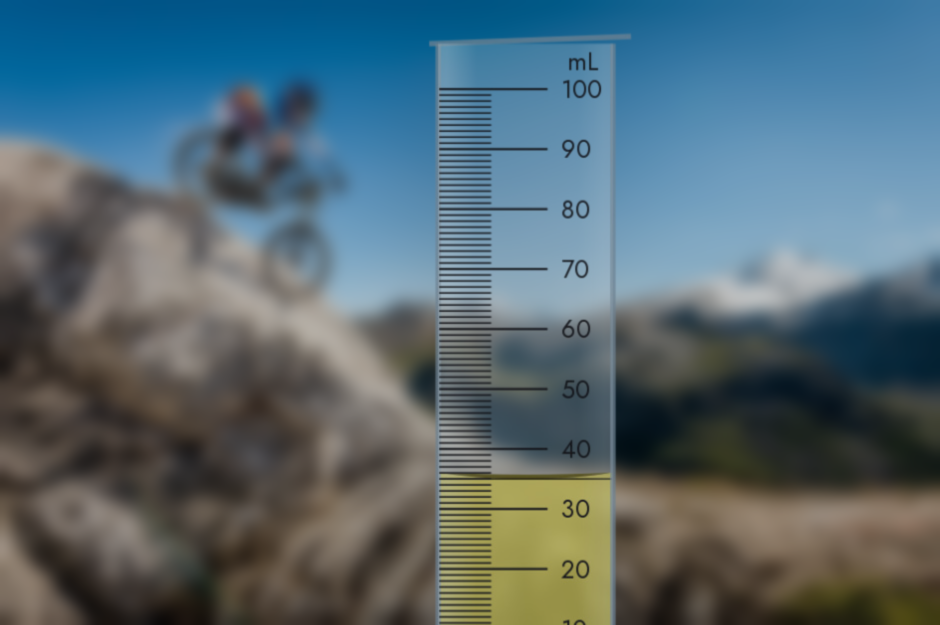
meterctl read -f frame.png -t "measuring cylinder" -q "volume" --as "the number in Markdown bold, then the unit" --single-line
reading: **35** mL
